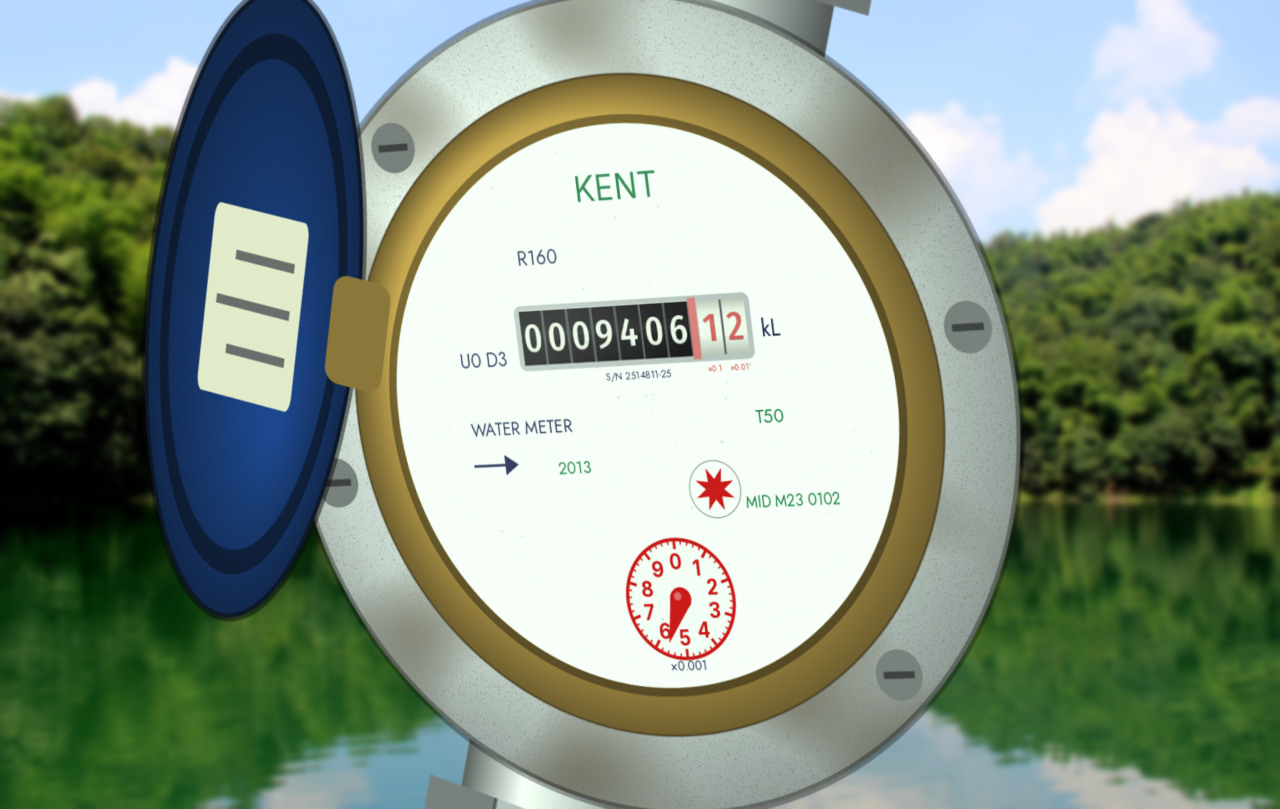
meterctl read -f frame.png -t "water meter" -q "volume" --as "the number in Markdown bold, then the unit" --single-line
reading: **9406.125** kL
